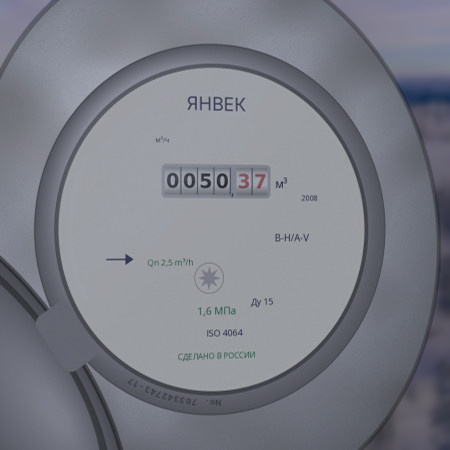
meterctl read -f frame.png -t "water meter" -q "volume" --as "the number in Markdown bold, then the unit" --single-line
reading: **50.37** m³
